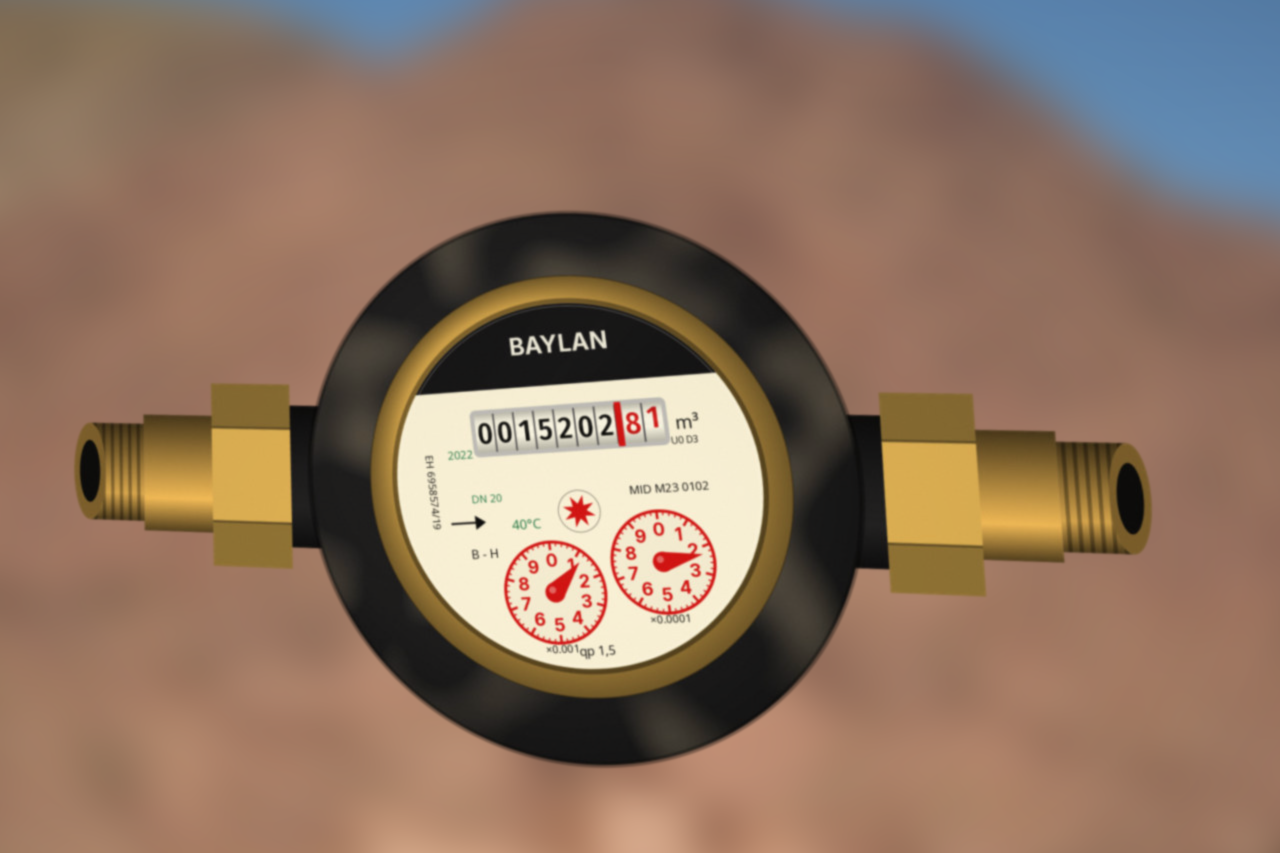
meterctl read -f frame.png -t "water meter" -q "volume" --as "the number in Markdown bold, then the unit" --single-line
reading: **15202.8112** m³
